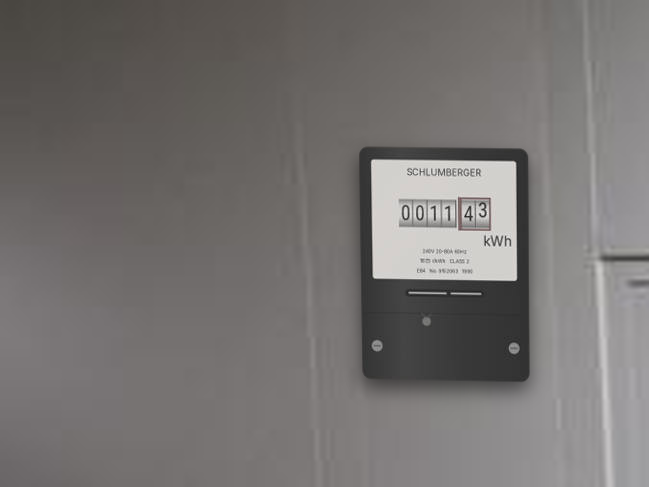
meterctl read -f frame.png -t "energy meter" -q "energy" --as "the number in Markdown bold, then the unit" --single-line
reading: **11.43** kWh
